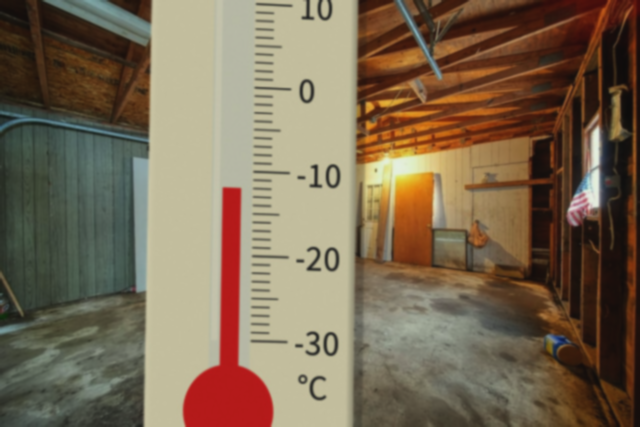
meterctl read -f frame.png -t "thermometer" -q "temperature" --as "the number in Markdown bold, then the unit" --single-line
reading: **-12** °C
